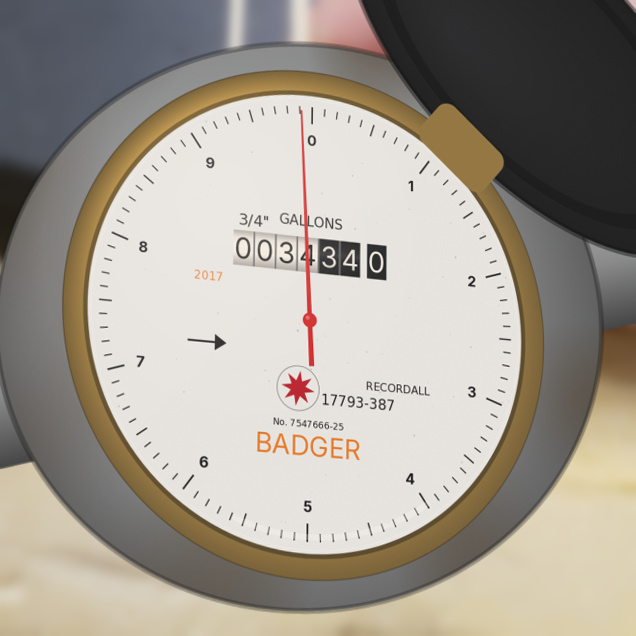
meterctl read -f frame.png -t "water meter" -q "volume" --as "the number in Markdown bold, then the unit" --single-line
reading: **34339.9** gal
